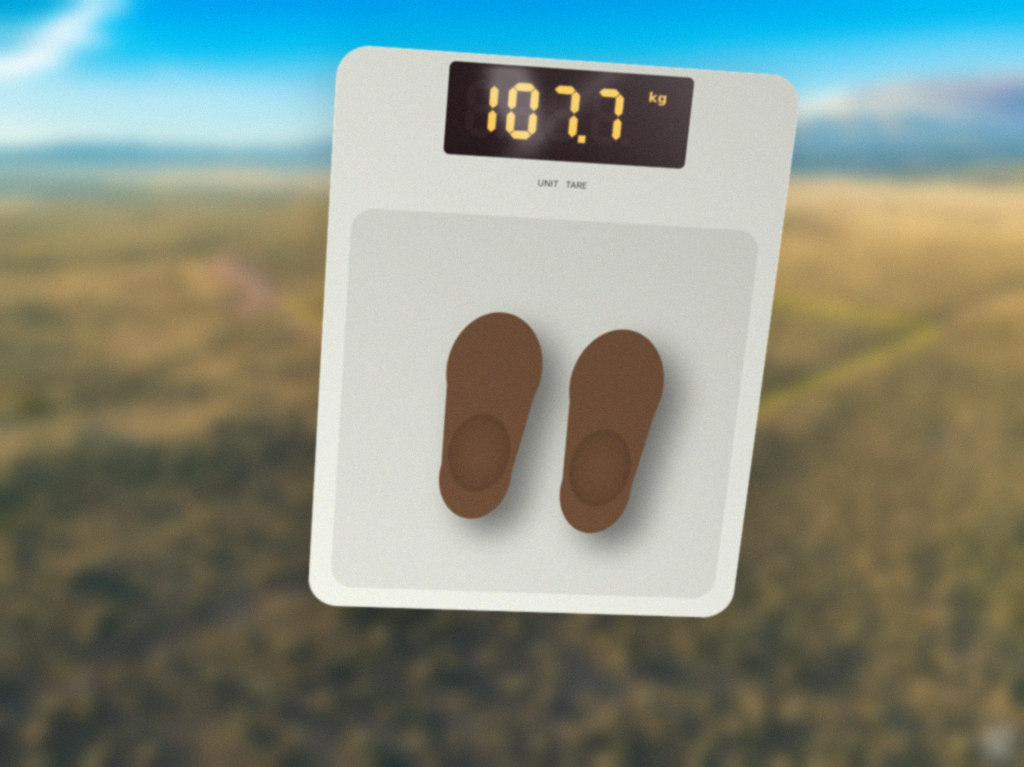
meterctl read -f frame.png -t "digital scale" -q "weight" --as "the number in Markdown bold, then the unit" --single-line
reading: **107.7** kg
